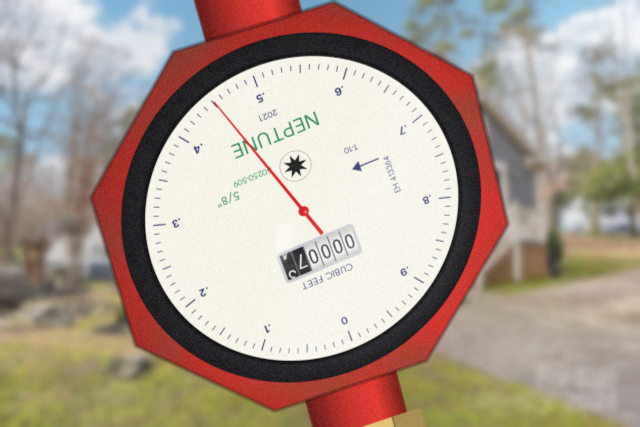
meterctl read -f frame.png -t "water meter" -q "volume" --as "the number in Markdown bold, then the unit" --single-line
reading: **73.45** ft³
